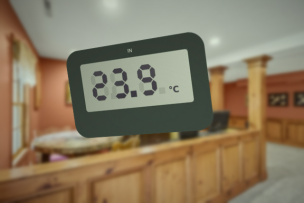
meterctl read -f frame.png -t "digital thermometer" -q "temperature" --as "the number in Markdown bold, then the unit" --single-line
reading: **23.9** °C
